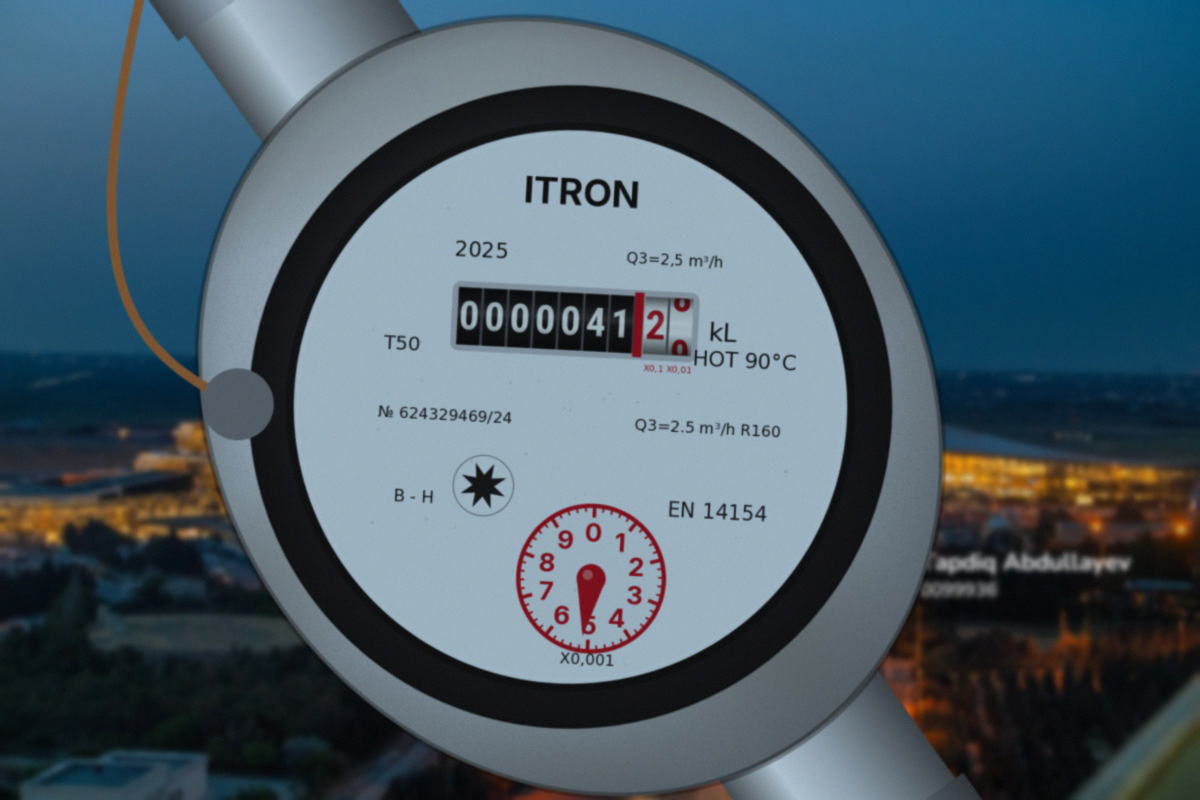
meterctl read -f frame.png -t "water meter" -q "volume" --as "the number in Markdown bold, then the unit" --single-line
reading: **41.285** kL
